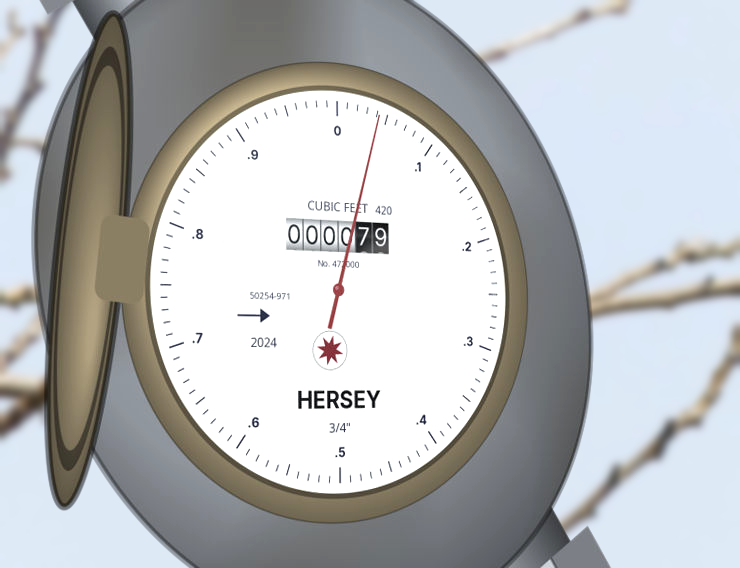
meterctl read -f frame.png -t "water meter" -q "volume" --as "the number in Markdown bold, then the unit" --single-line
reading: **79.04** ft³
